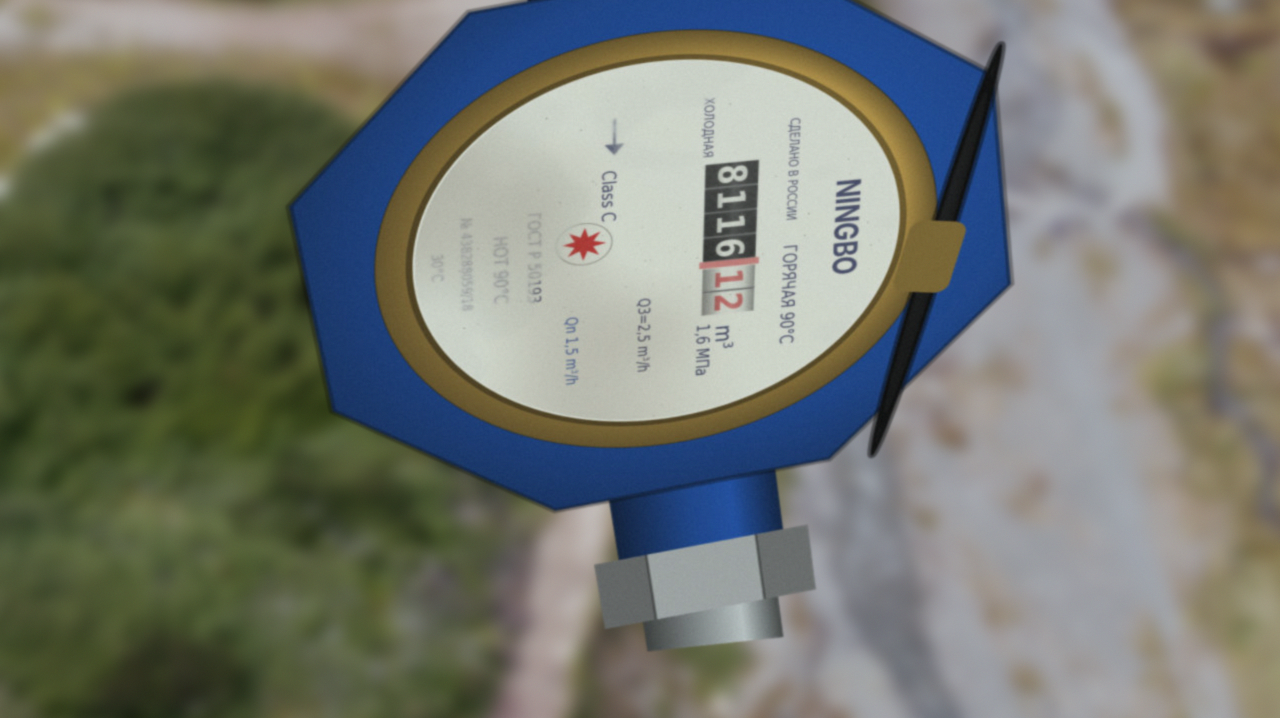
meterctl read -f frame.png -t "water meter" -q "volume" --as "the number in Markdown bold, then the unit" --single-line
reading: **8116.12** m³
